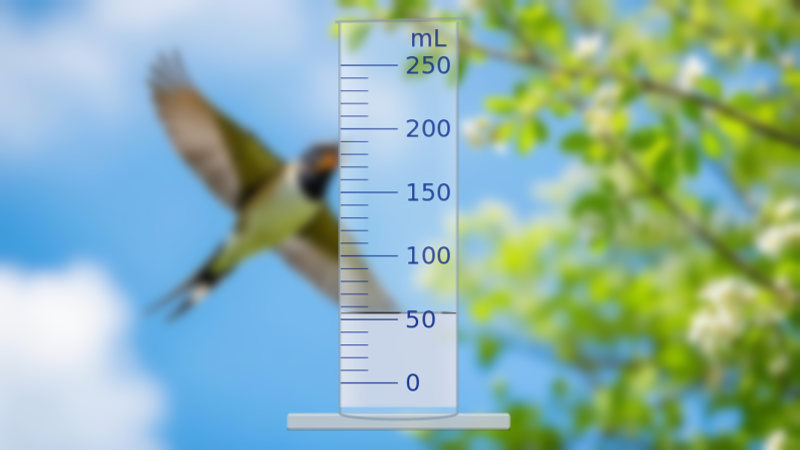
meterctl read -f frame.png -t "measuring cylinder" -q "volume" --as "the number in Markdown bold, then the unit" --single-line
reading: **55** mL
